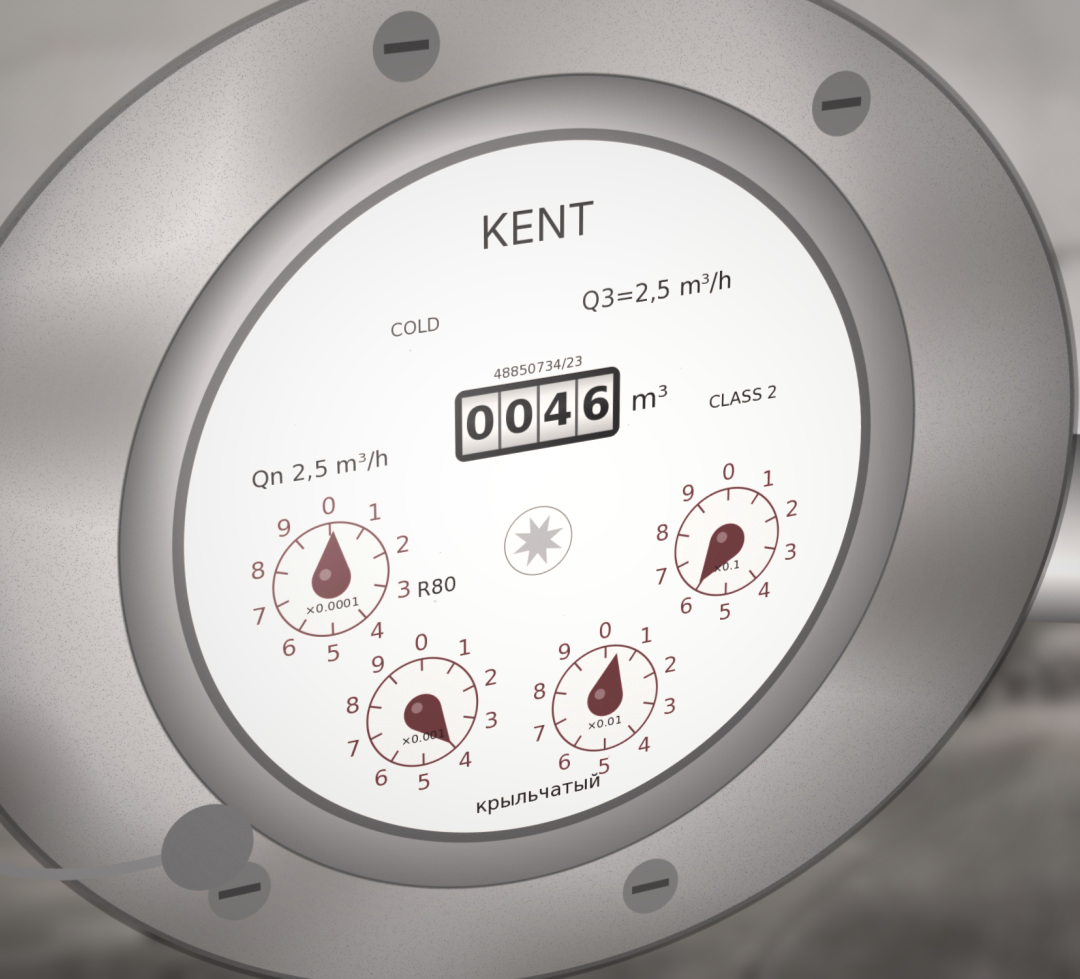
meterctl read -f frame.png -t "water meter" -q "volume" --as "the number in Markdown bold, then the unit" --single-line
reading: **46.6040** m³
